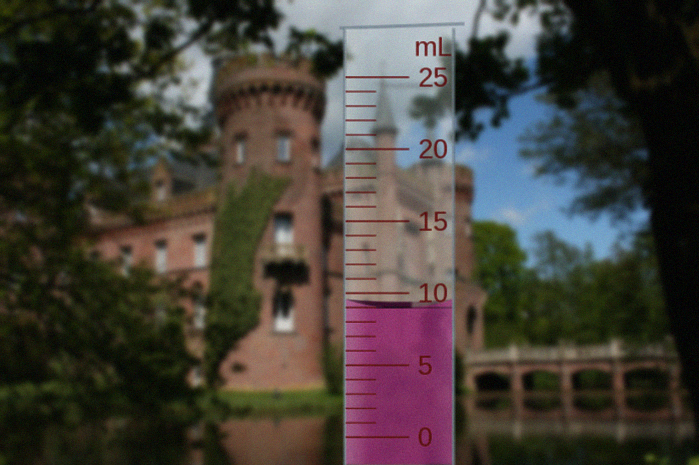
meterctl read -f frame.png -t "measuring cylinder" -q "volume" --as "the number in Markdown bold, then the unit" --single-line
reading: **9** mL
